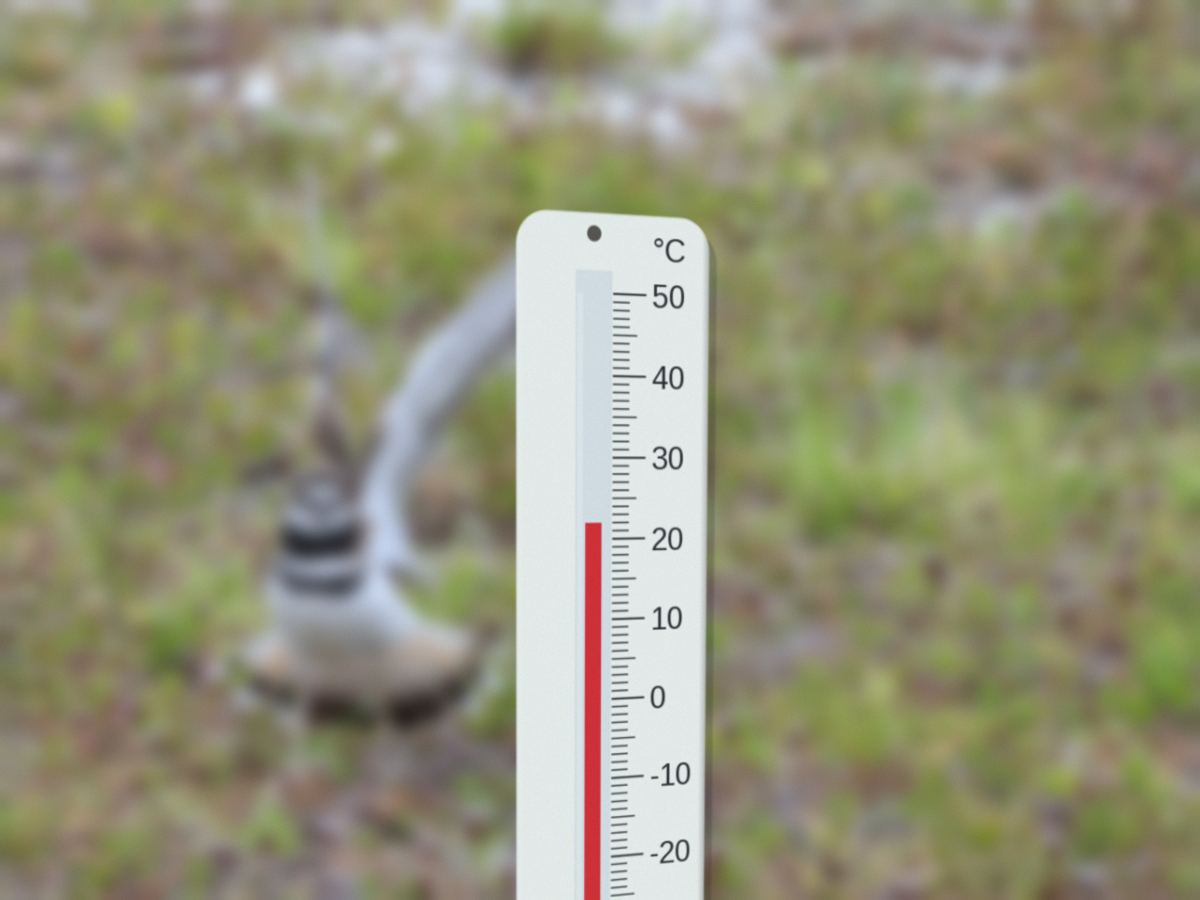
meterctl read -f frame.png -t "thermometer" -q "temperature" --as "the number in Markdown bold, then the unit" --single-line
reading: **22** °C
